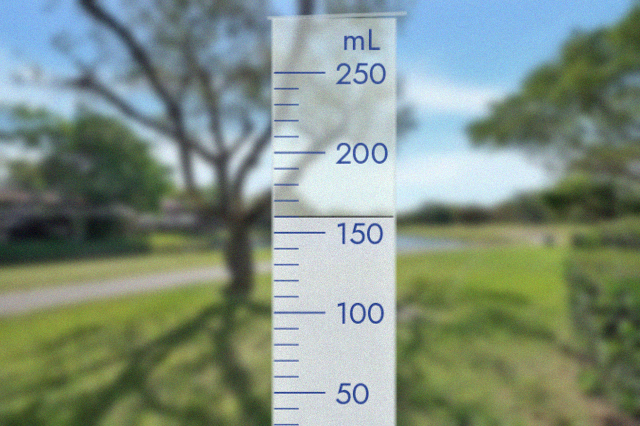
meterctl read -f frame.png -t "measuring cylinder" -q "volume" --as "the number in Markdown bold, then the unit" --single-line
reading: **160** mL
